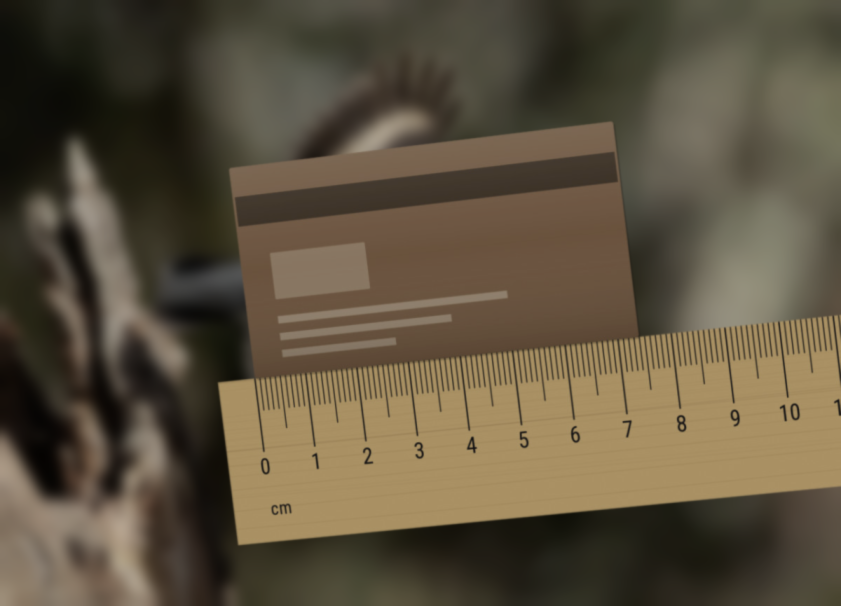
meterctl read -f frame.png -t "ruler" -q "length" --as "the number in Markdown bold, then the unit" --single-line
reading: **7.4** cm
